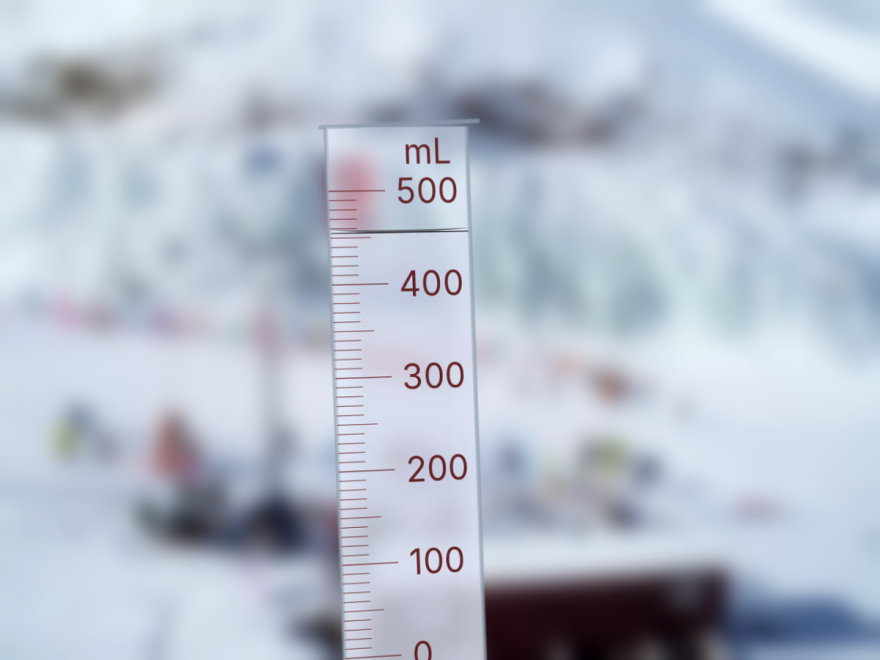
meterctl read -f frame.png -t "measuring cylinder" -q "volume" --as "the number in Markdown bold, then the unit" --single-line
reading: **455** mL
